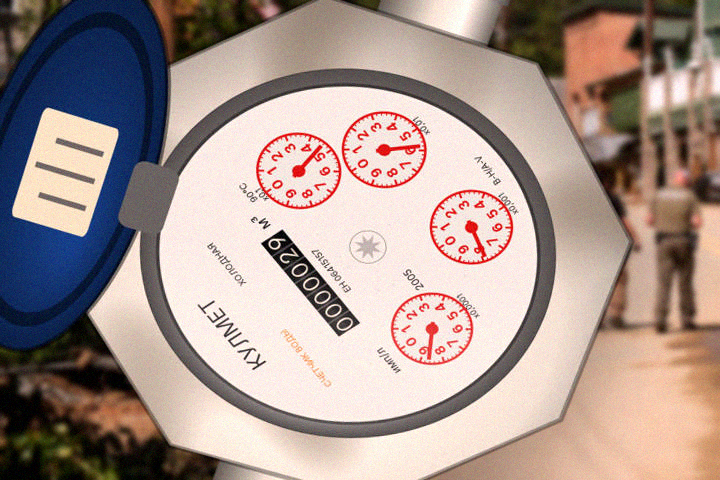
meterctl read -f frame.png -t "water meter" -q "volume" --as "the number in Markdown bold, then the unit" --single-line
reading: **29.4578** m³
